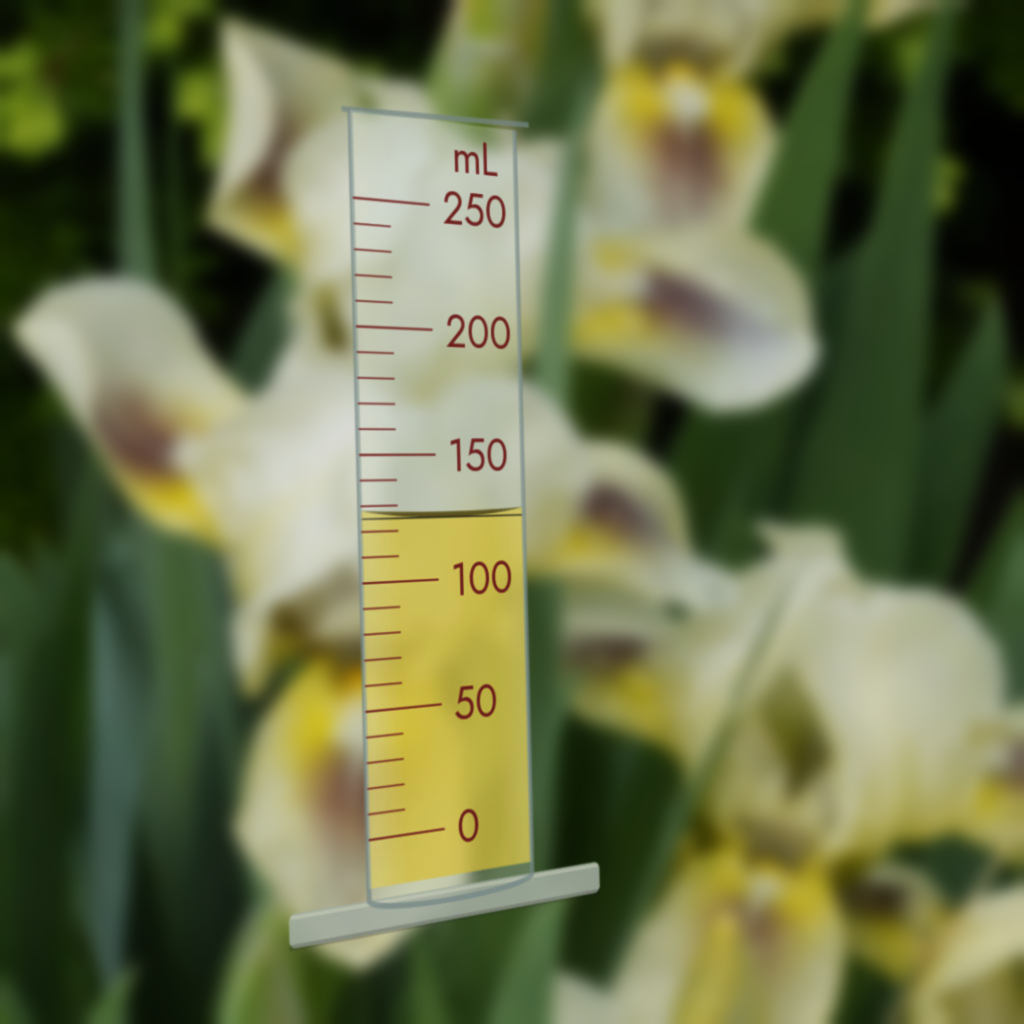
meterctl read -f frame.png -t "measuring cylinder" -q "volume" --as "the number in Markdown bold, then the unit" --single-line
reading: **125** mL
